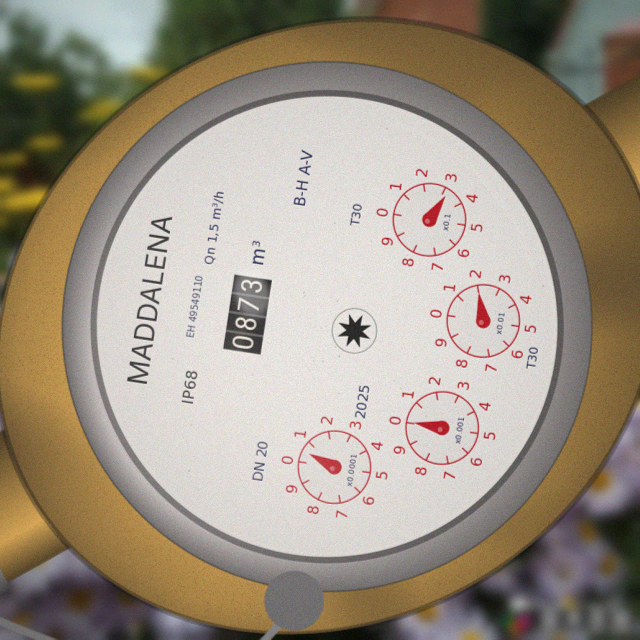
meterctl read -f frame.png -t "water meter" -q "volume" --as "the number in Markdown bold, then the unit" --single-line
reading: **873.3200** m³
